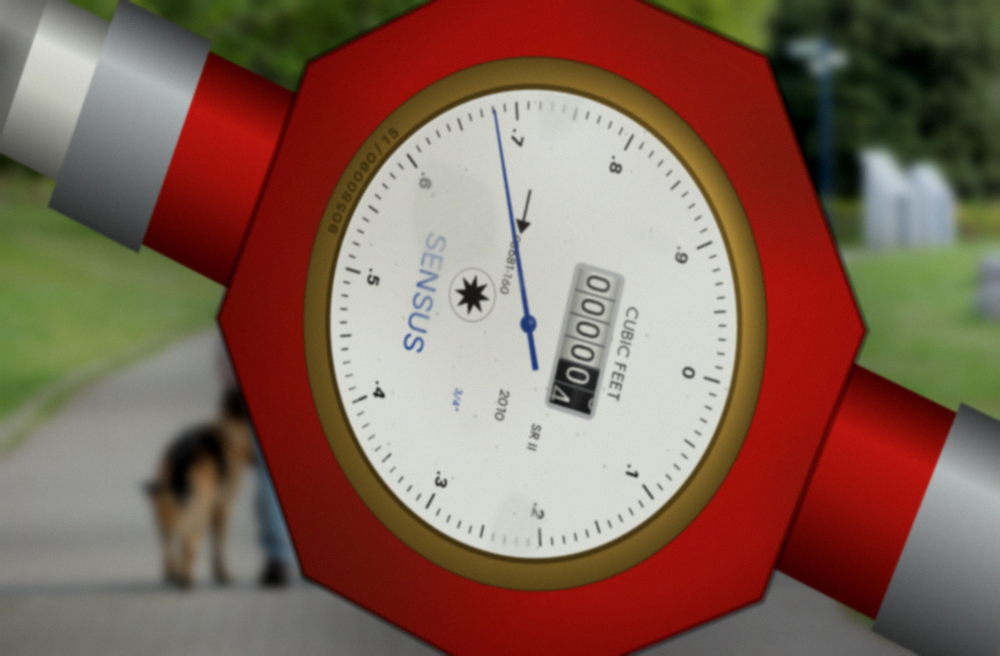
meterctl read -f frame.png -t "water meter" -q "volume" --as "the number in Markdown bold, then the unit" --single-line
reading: **3.68** ft³
